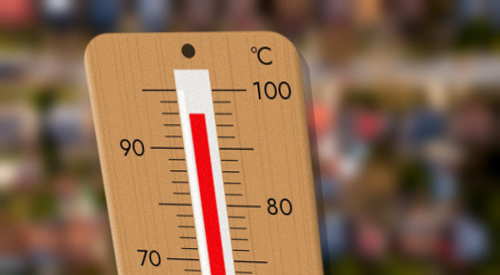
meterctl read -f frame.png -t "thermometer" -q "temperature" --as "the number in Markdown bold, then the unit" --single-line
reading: **96** °C
